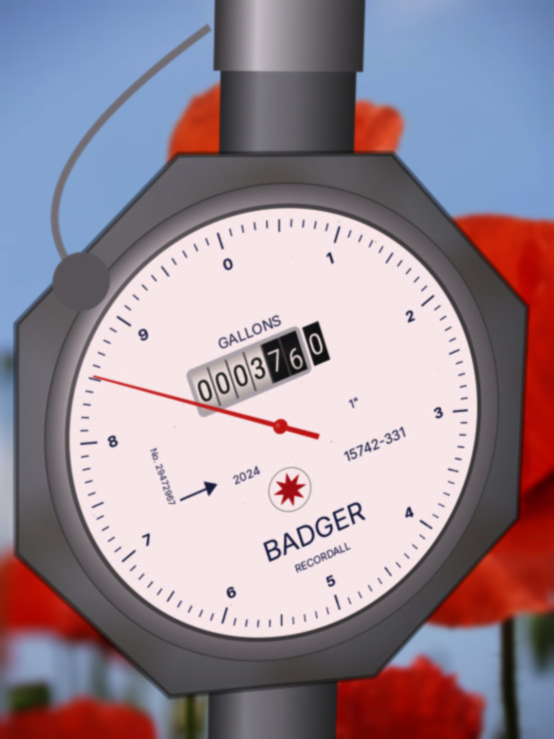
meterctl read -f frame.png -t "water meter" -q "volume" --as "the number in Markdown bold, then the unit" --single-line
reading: **3758.5** gal
